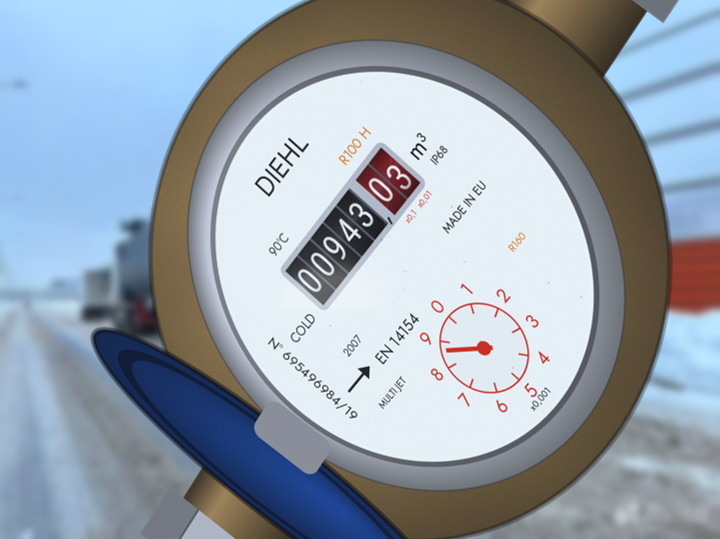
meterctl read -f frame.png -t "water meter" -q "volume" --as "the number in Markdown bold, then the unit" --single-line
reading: **943.028** m³
